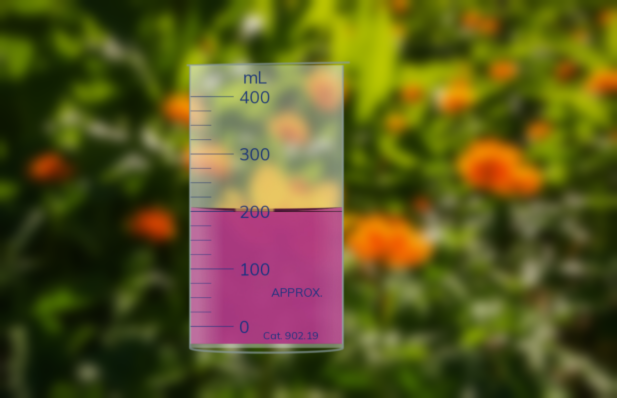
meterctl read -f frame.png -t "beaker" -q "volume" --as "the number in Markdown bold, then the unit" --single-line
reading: **200** mL
